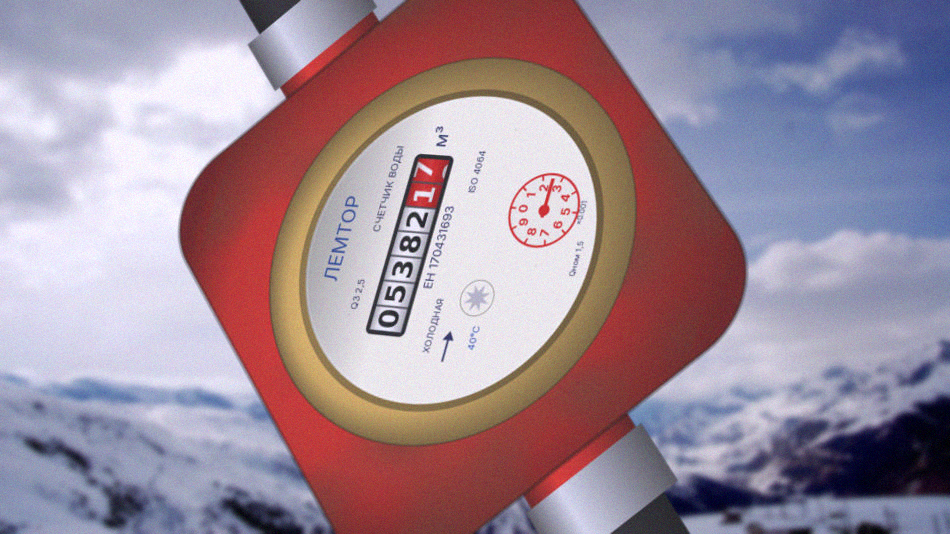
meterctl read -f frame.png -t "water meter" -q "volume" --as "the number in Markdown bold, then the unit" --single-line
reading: **5382.172** m³
